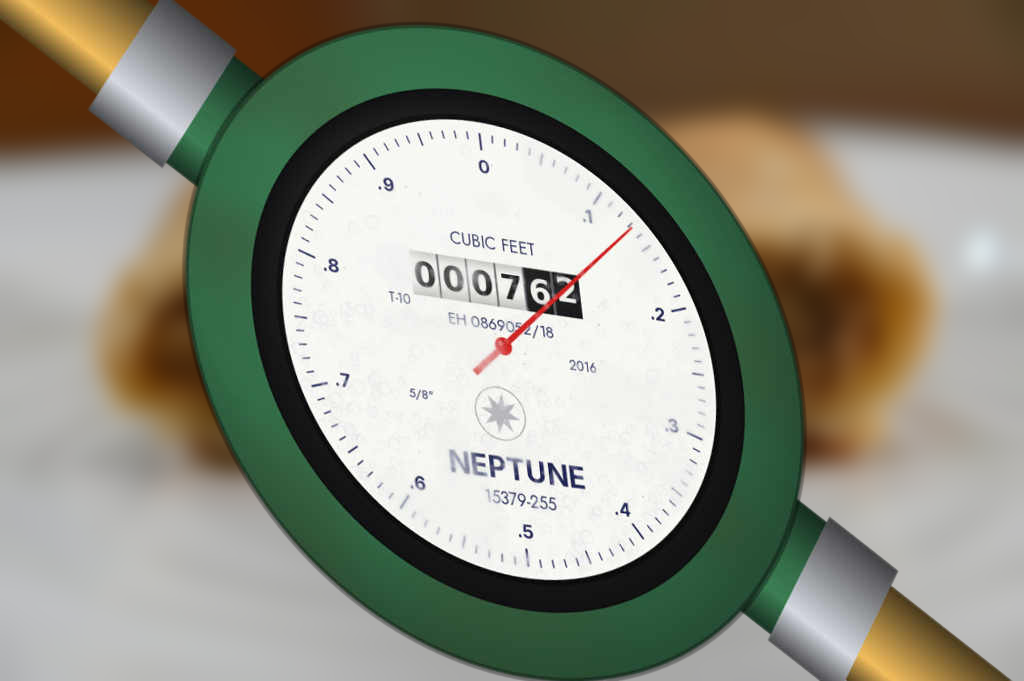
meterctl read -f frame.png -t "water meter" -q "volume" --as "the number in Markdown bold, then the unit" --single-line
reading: **762.13** ft³
